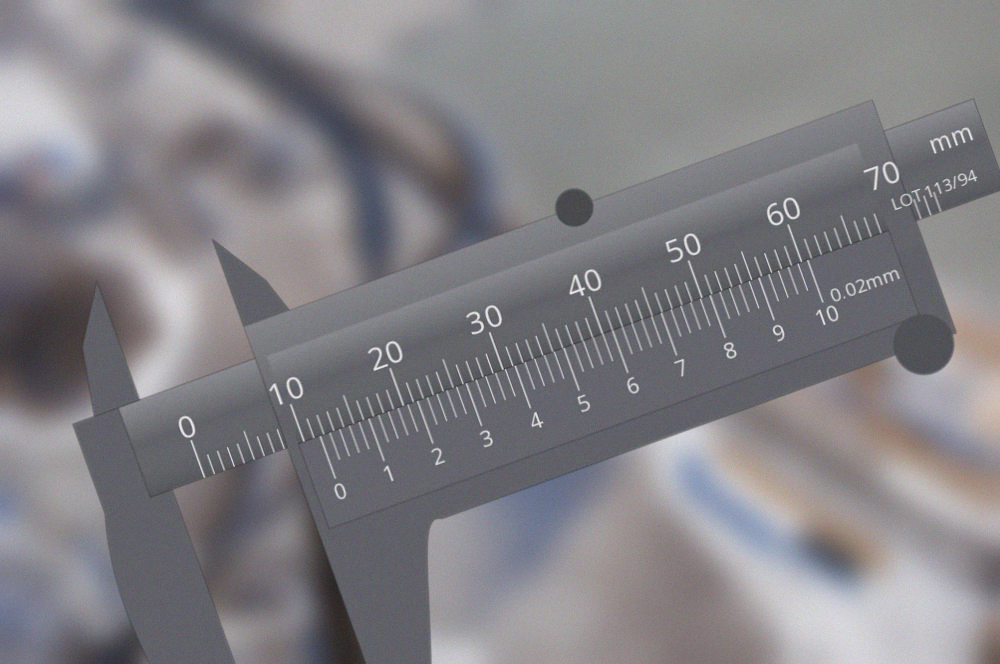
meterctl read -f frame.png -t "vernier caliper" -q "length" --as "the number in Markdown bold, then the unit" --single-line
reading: **11.6** mm
